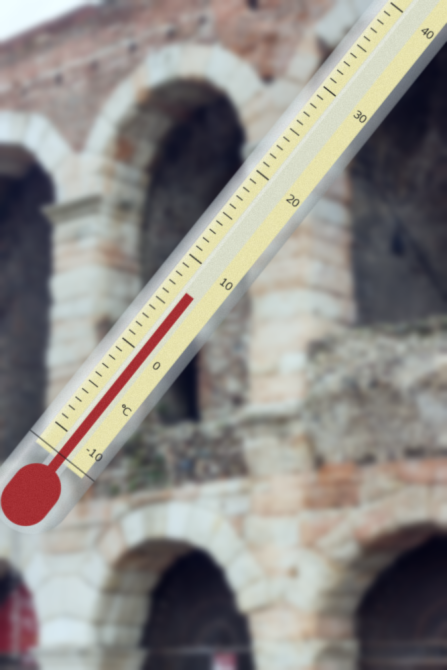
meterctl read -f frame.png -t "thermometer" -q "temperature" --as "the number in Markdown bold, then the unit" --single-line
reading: **7** °C
